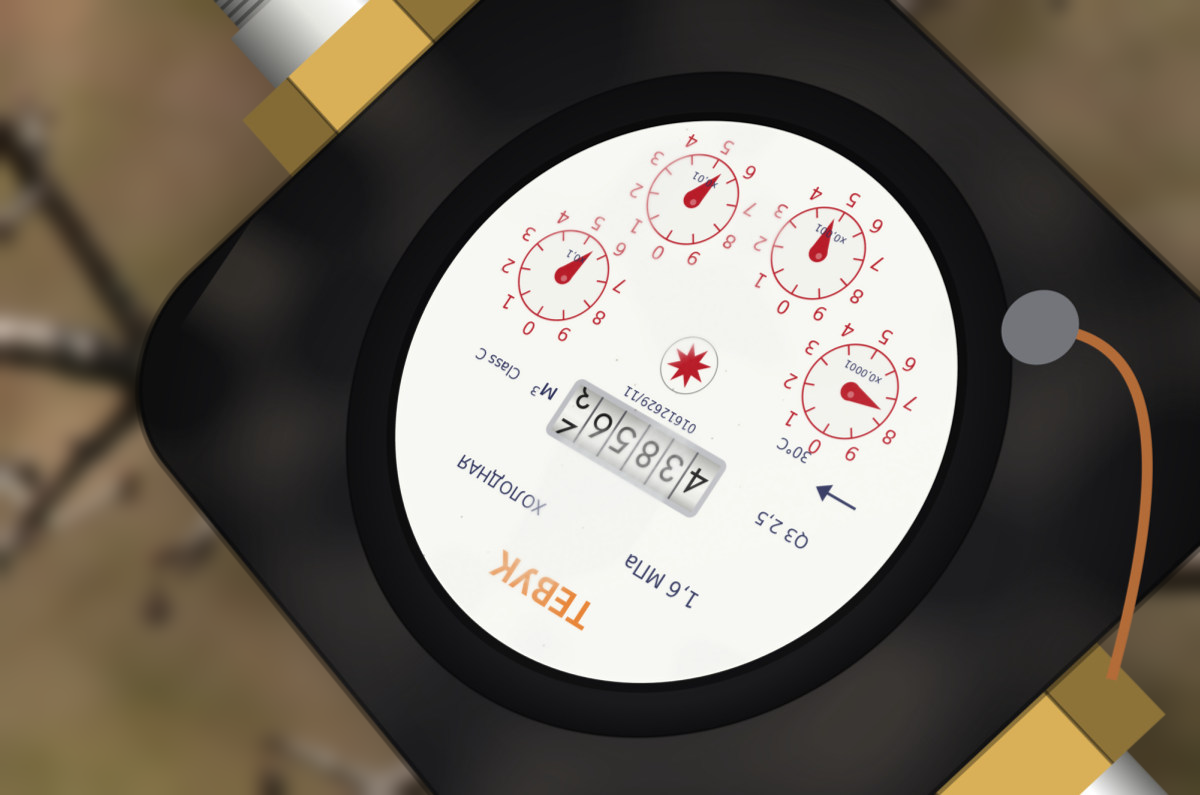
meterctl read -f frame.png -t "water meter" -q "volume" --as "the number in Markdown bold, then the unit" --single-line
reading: **438562.5547** m³
